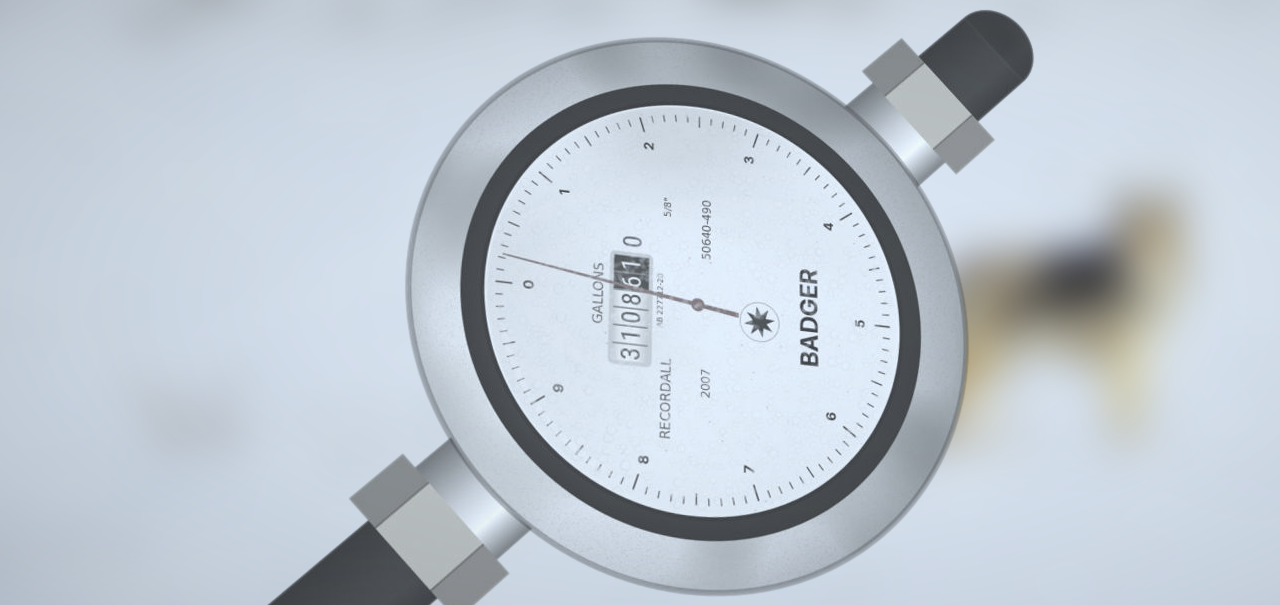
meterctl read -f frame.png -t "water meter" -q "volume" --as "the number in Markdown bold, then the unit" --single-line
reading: **3108610.2** gal
